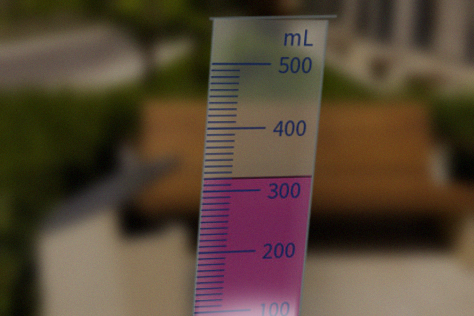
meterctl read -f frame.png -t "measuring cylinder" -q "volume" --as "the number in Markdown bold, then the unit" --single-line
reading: **320** mL
